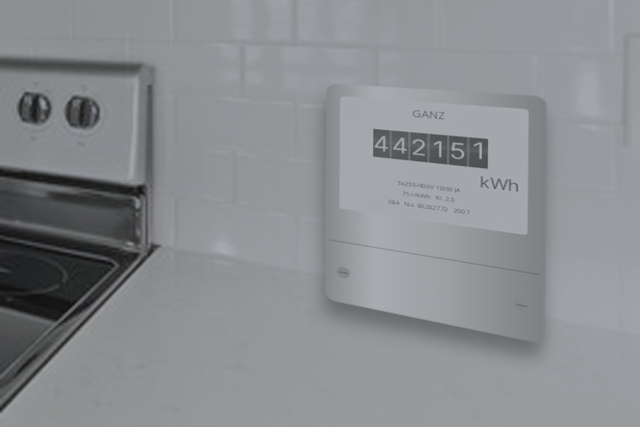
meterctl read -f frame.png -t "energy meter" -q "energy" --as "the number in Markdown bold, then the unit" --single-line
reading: **442151** kWh
